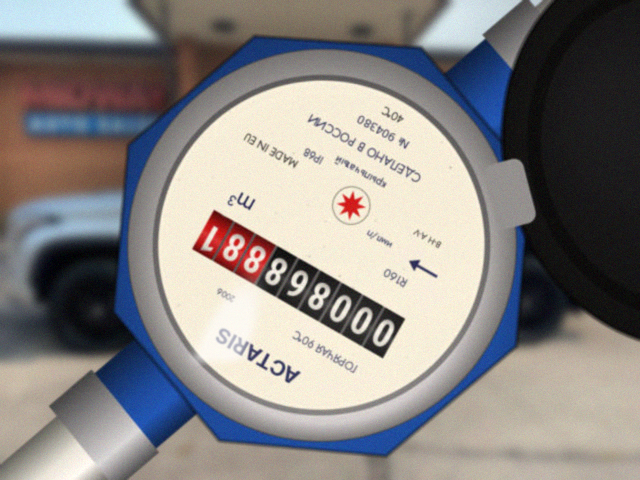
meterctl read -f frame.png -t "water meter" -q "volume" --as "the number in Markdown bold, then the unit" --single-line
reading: **868.881** m³
